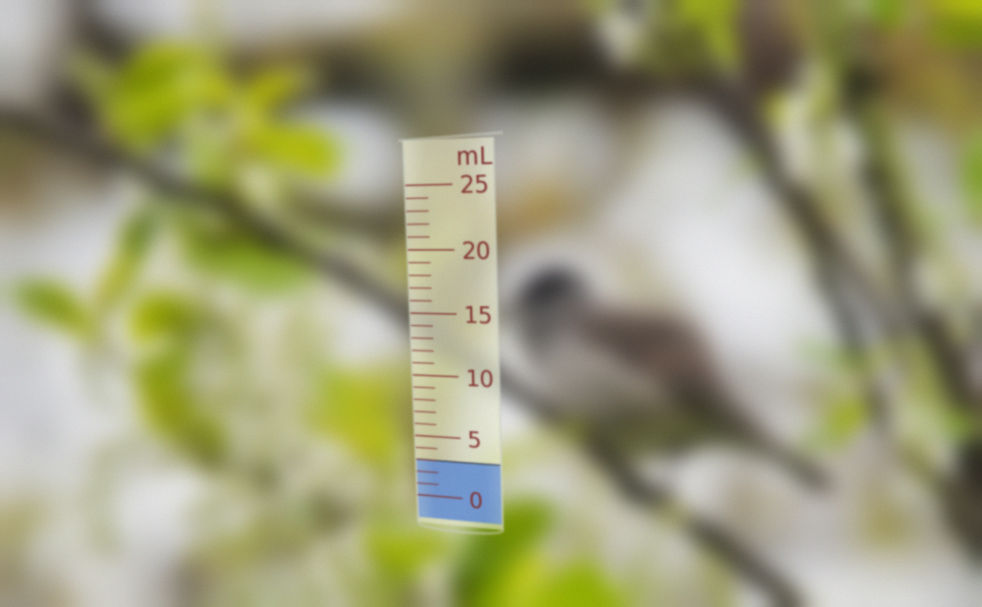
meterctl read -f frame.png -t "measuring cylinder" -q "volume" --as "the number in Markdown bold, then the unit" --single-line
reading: **3** mL
